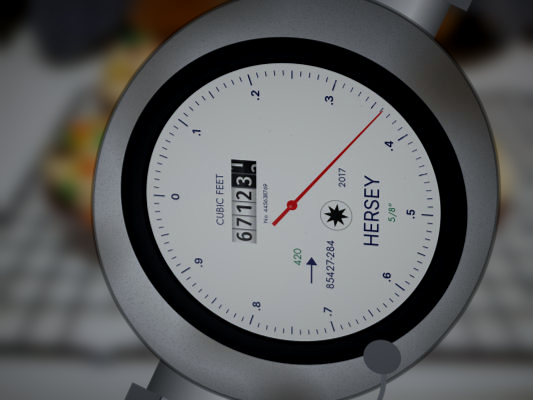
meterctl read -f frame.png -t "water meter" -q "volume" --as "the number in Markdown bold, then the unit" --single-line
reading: **671231.36** ft³
